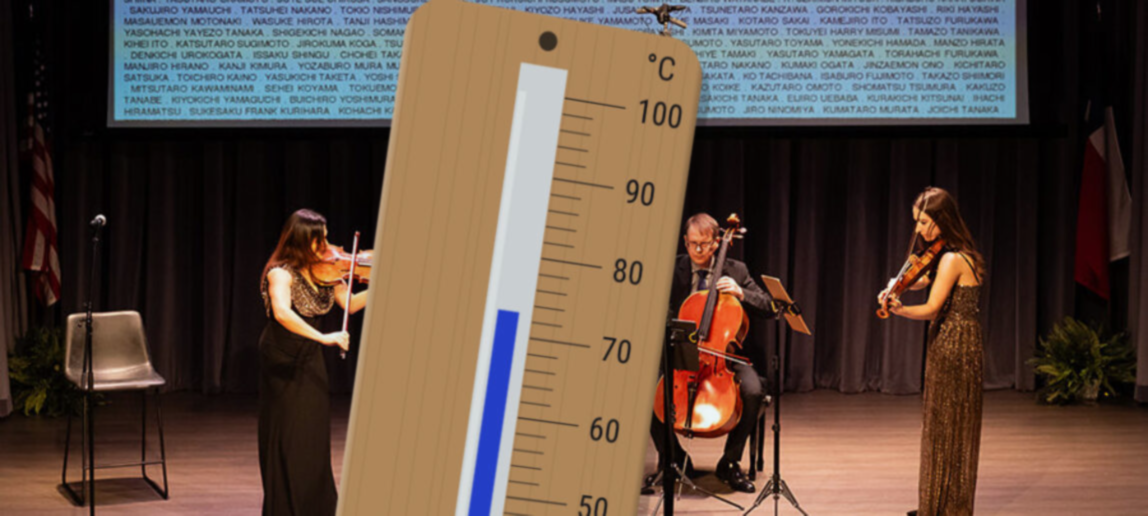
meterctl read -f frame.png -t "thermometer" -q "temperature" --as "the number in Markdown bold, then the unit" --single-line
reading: **73** °C
